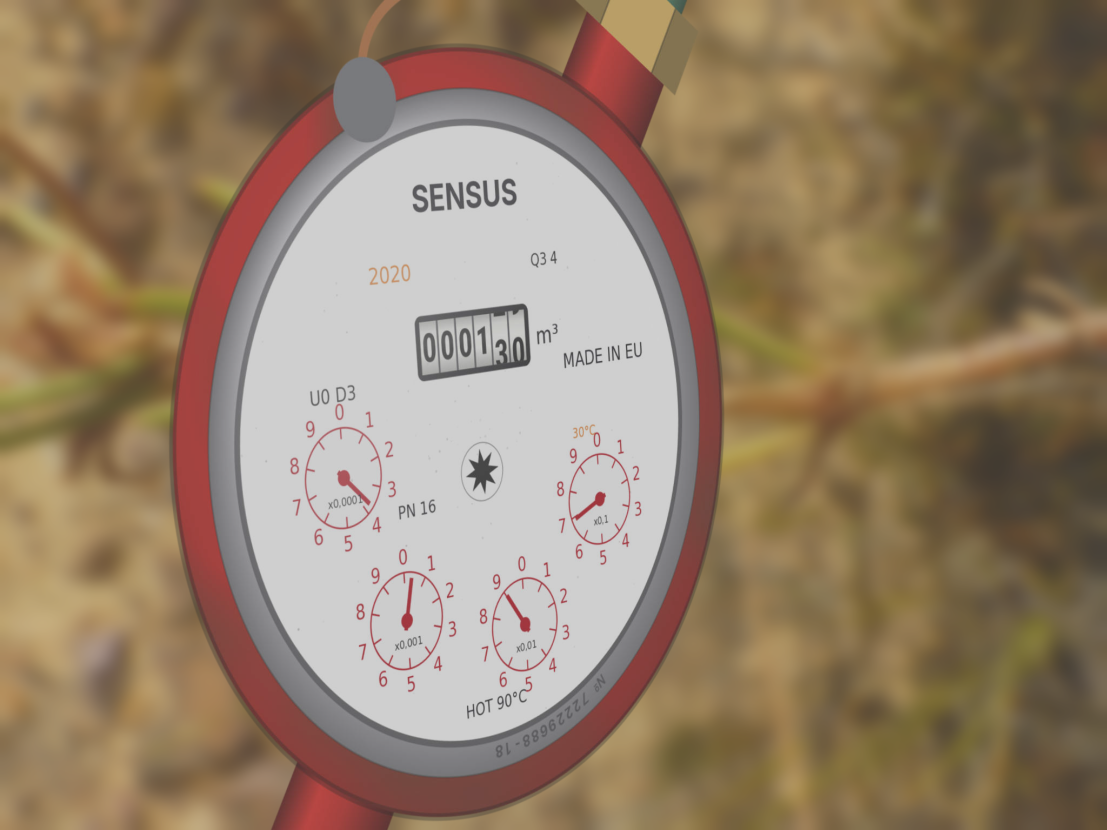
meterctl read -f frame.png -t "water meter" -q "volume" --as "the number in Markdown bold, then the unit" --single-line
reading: **129.6903** m³
